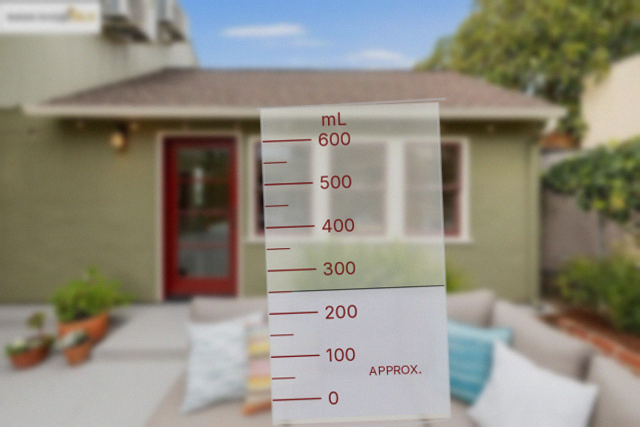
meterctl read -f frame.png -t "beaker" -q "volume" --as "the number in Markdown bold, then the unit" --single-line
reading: **250** mL
